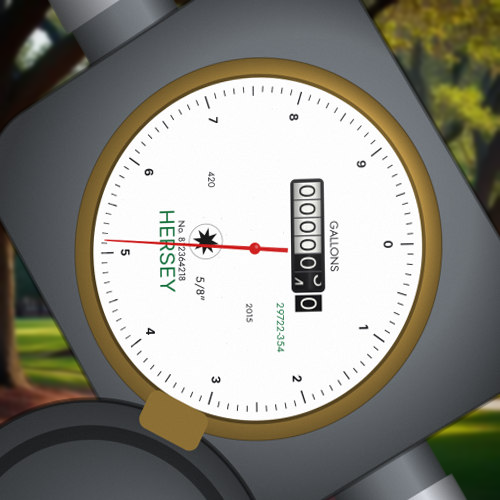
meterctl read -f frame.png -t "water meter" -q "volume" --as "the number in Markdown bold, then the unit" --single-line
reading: **35.1** gal
